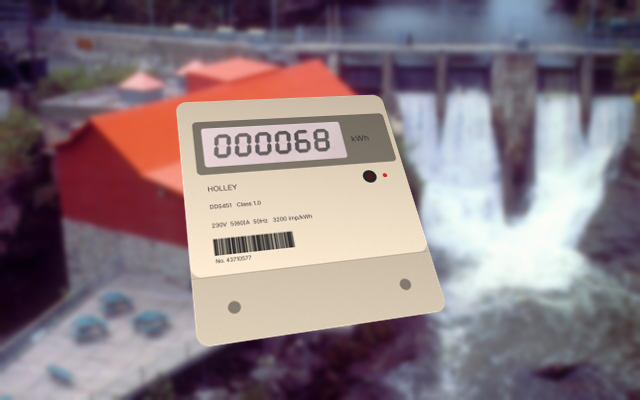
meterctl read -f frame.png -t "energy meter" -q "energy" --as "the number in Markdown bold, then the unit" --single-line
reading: **68** kWh
